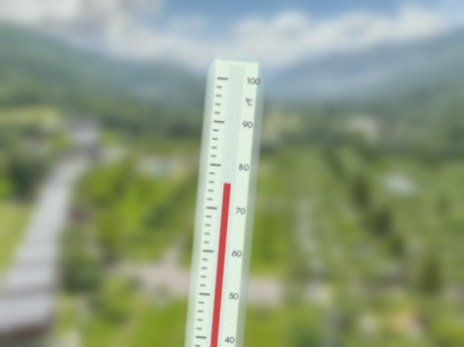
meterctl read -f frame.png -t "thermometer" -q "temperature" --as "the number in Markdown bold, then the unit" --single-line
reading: **76** °C
